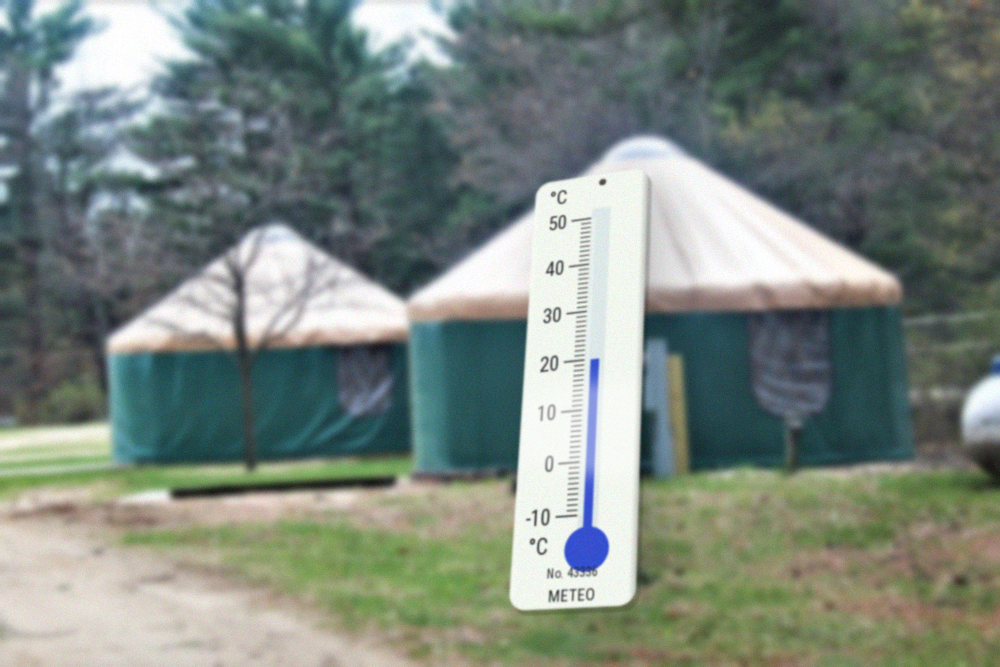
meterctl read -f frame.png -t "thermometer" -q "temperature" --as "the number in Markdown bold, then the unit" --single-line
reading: **20** °C
